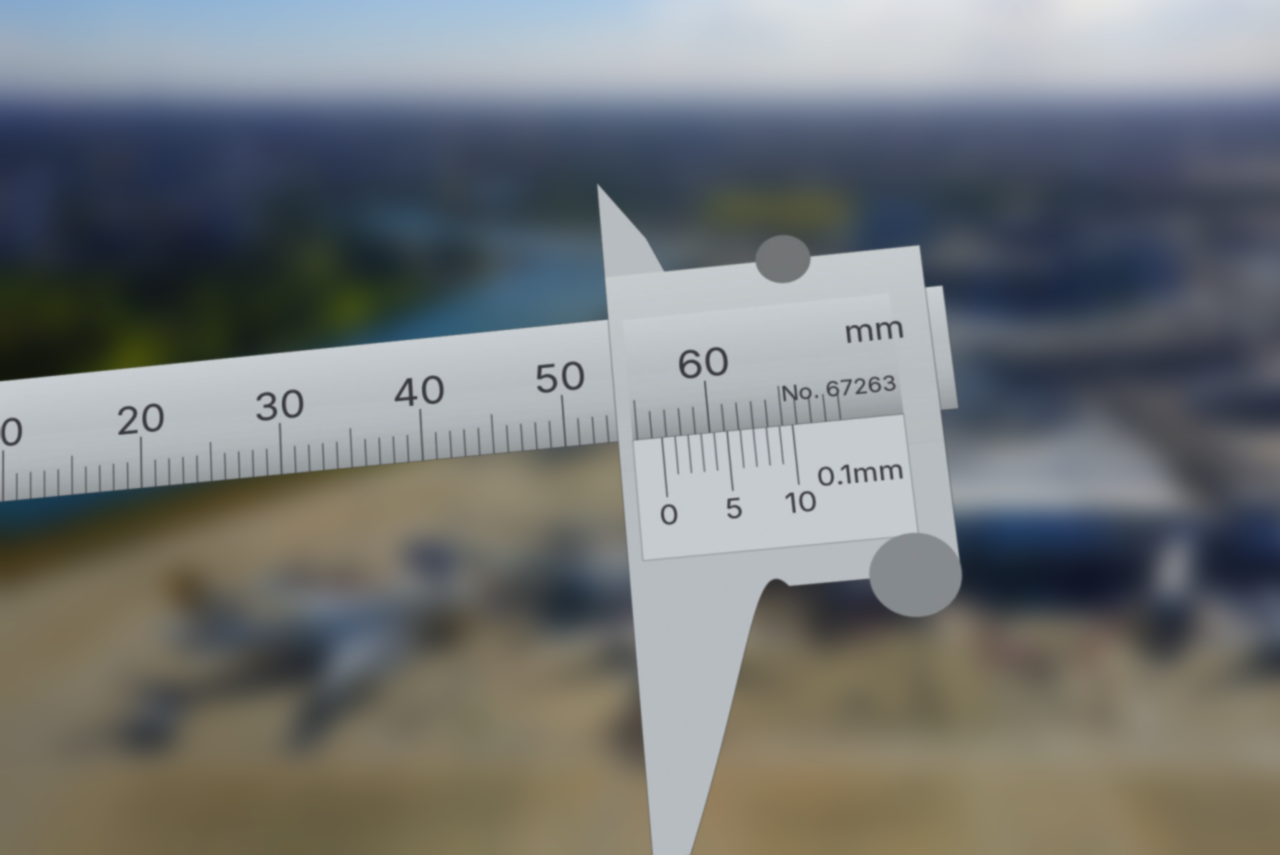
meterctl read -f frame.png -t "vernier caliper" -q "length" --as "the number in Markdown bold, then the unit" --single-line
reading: **56.7** mm
